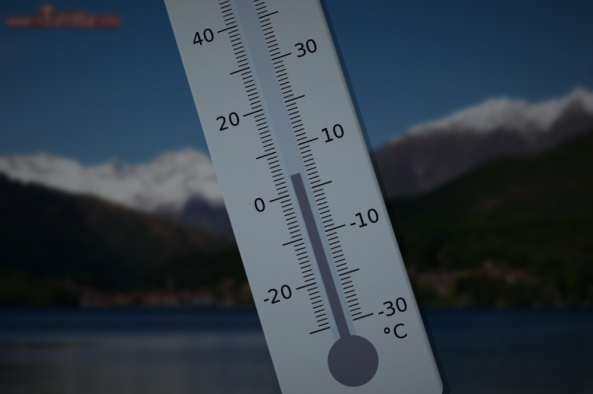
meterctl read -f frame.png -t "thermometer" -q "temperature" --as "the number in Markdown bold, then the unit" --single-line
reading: **4** °C
